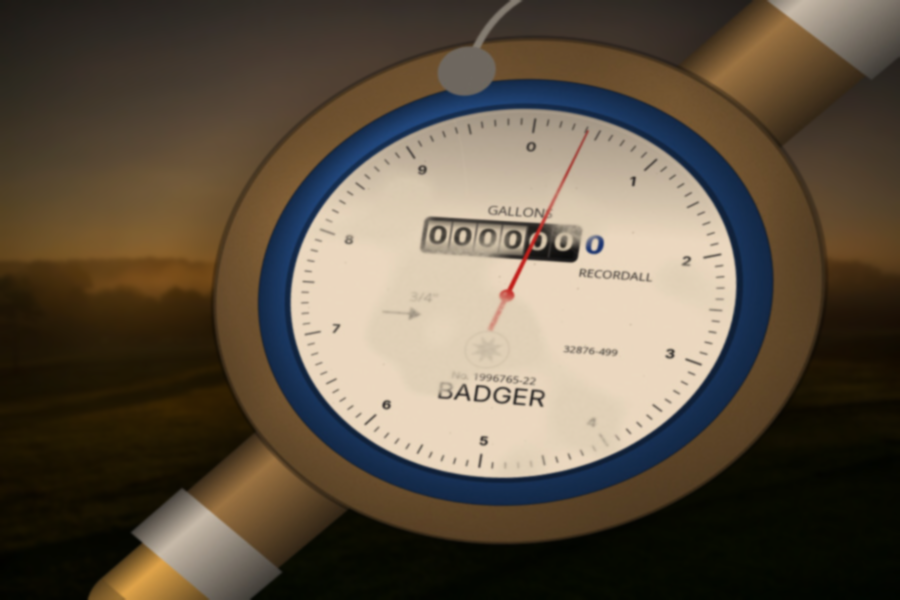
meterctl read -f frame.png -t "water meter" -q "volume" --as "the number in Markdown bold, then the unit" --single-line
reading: **0.4** gal
